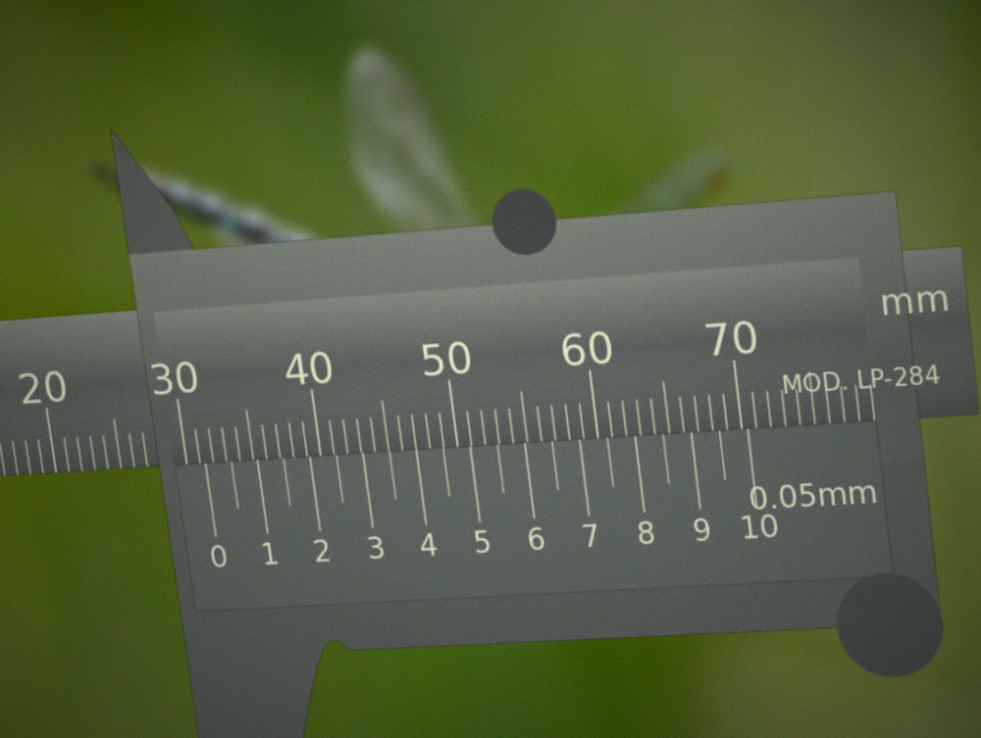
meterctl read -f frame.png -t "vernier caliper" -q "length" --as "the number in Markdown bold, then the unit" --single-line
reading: **31.4** mm
